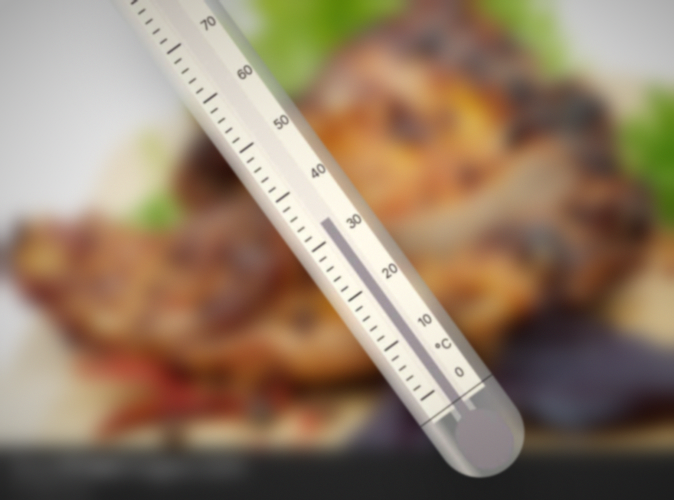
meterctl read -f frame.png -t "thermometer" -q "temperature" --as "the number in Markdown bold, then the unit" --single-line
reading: **33** °C
